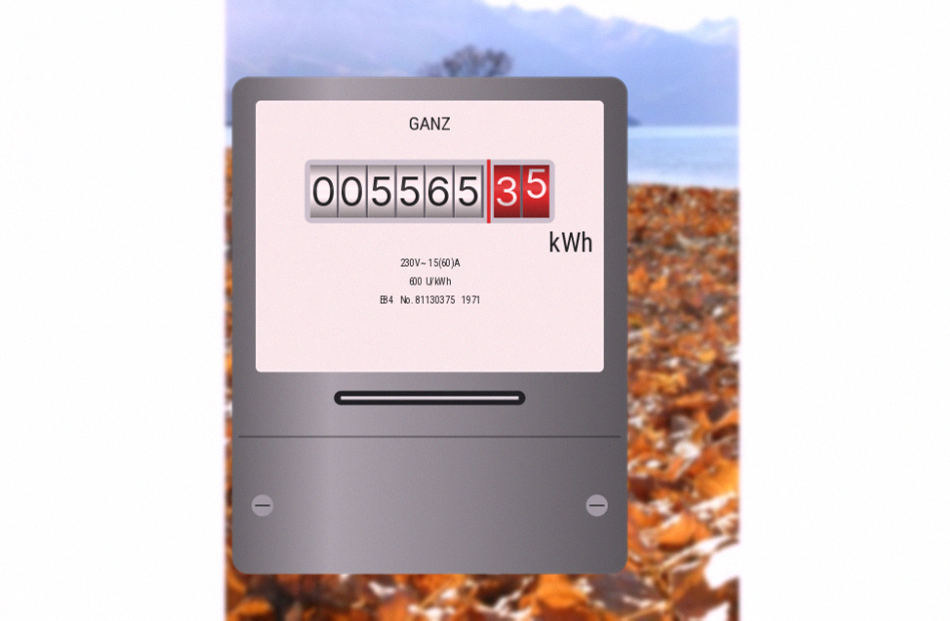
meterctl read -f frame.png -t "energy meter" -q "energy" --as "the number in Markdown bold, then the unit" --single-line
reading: **5565.35** kWh
